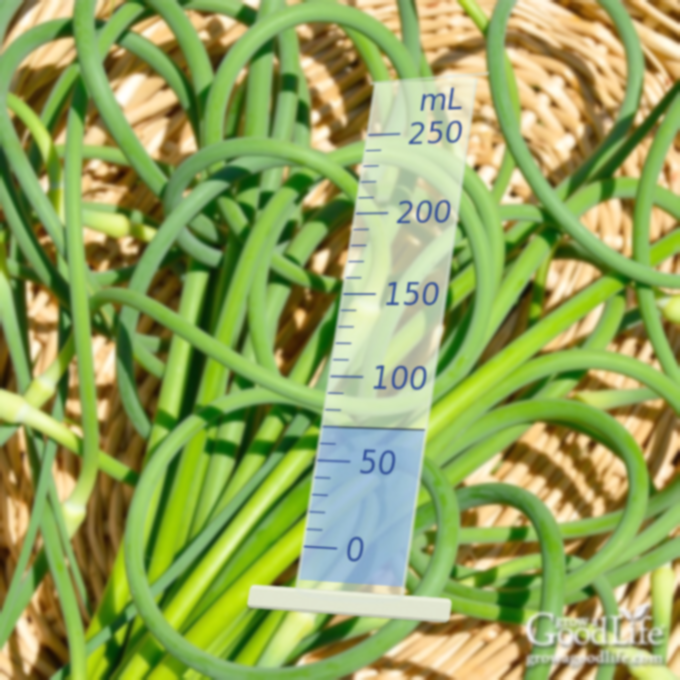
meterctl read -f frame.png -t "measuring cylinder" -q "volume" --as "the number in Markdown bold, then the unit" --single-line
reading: **70** mL
